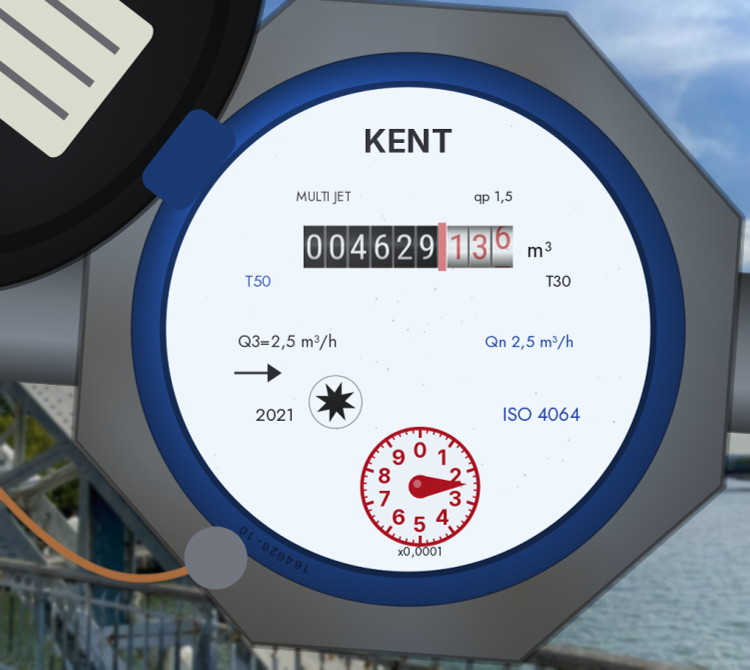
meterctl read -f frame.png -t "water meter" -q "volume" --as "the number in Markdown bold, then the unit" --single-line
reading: **4629.1362** m³
